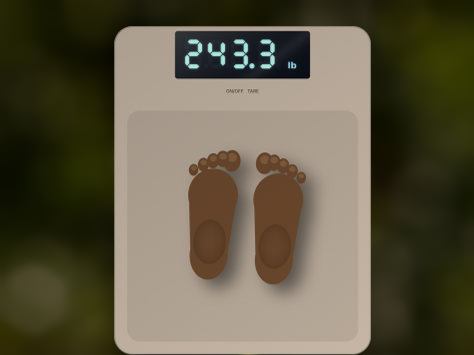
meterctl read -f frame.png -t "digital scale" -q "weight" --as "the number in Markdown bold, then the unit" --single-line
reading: **243.3** lb
